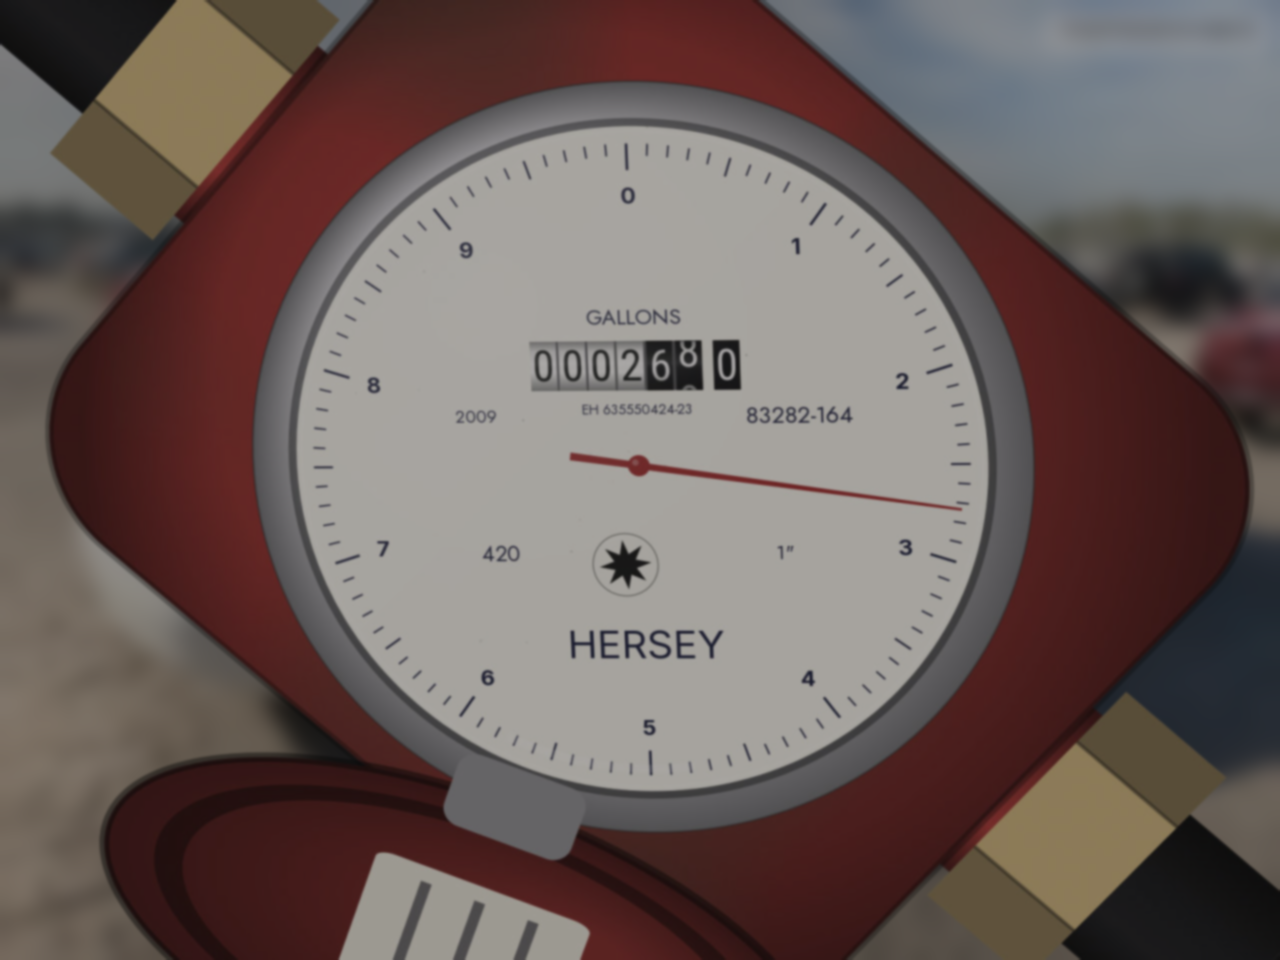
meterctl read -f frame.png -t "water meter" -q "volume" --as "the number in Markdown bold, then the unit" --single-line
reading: **2682.7** gal
